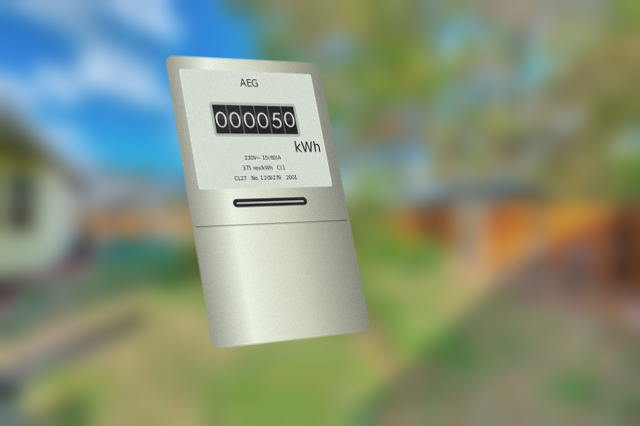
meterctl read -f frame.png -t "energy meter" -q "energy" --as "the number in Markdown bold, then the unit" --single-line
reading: **50** kWh
